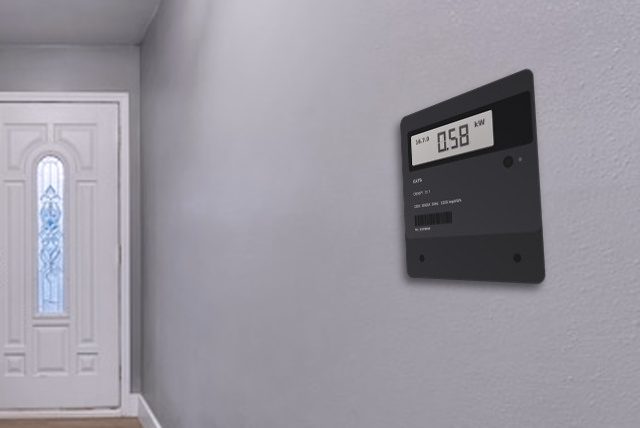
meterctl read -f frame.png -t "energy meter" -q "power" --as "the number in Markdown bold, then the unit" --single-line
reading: **0.58** kW
